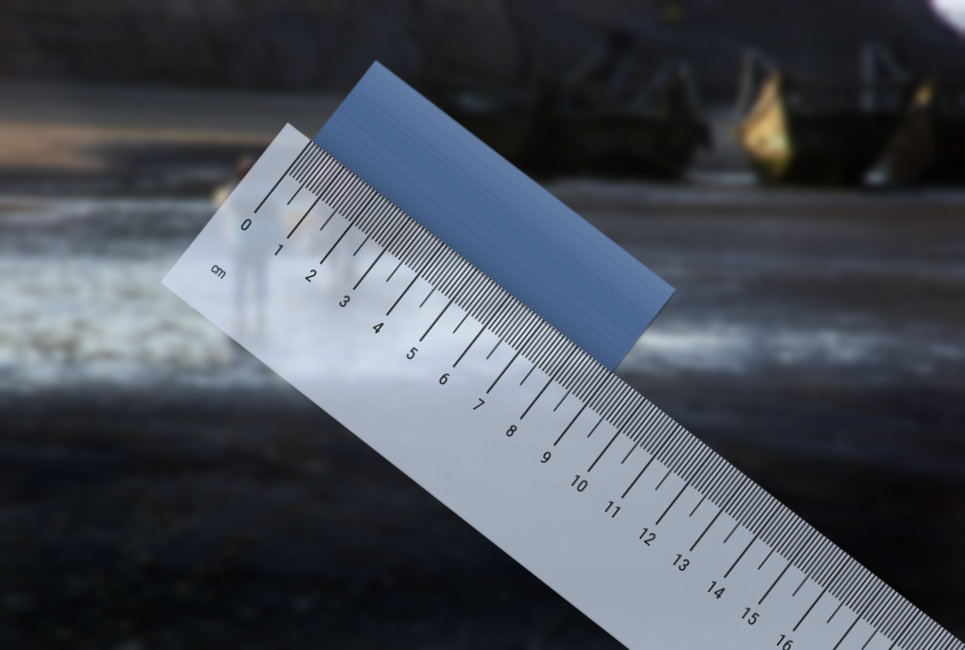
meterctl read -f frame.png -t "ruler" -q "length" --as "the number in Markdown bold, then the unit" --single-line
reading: **9** cm
